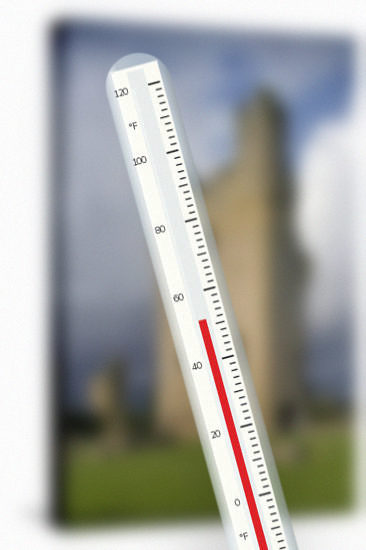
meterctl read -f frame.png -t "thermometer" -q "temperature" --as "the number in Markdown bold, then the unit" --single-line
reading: **52** °F
